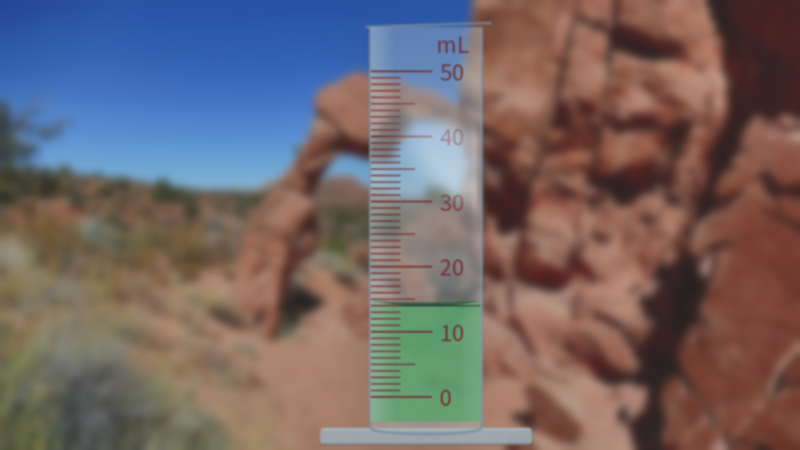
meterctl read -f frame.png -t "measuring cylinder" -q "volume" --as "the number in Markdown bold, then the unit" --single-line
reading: **14** mL
